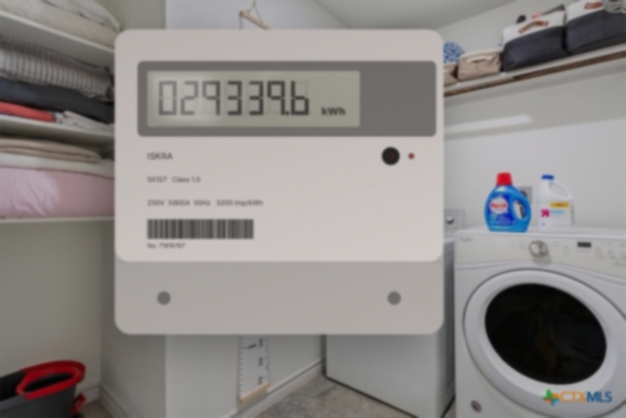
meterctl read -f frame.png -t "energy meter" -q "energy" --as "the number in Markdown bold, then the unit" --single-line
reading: **29339.6** kWh
